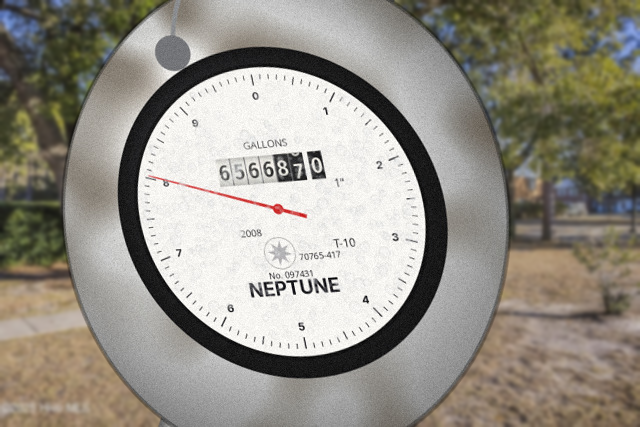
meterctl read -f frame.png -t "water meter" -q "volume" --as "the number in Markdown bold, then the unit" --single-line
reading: **6566868.0** gal
